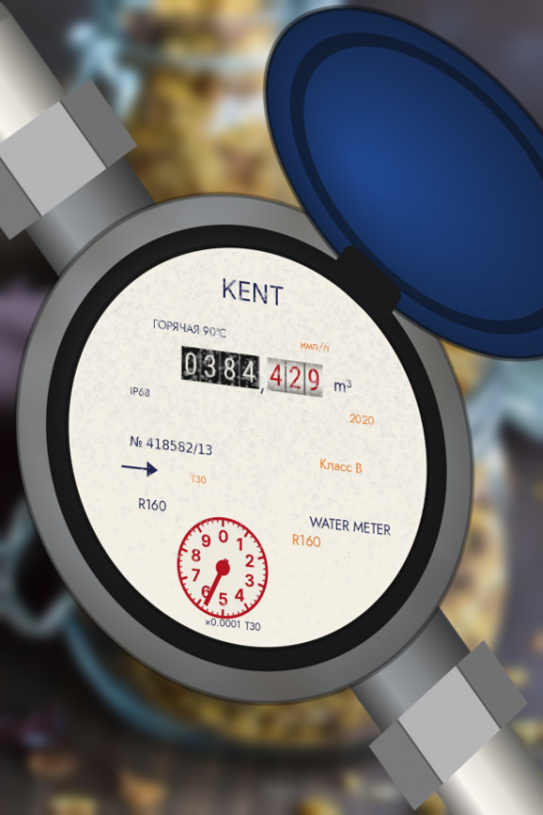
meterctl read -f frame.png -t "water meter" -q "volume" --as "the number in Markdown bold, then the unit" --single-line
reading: **384.4295** m³
